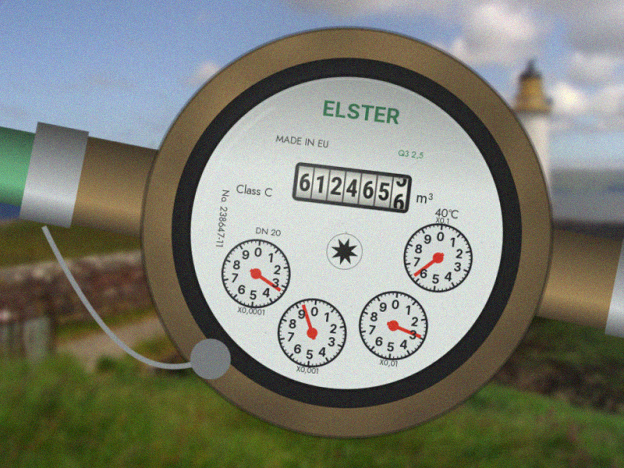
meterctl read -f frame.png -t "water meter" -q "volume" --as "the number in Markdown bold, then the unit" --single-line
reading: **6124655.6293** m³
